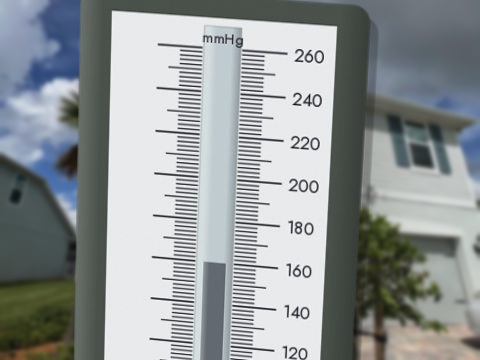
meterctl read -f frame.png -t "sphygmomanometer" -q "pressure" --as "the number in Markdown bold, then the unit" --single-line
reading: **160** mmHg
